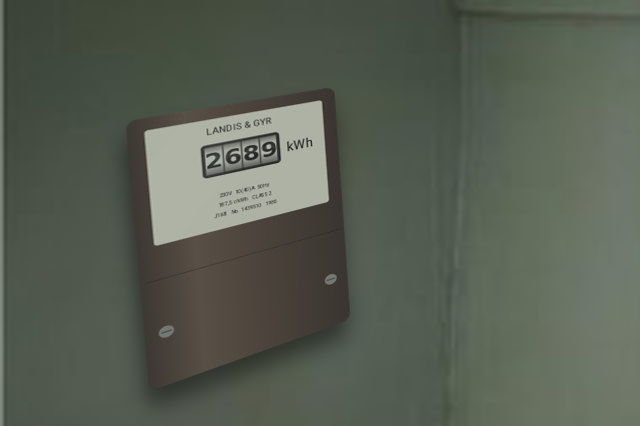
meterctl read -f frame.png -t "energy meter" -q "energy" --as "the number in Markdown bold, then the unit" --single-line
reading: **2689** kWh
